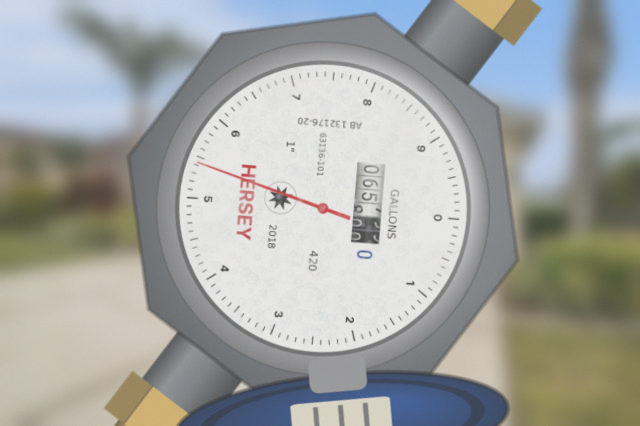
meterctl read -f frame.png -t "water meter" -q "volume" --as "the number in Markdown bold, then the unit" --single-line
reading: **657995.4** gal
